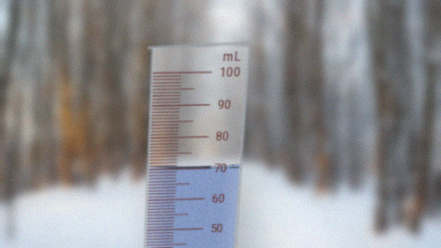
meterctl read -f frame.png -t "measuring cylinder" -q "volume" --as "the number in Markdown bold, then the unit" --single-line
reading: **70** mL
